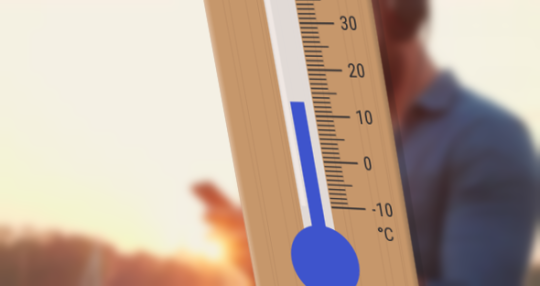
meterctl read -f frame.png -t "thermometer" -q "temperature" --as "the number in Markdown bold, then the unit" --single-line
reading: **13** °C
